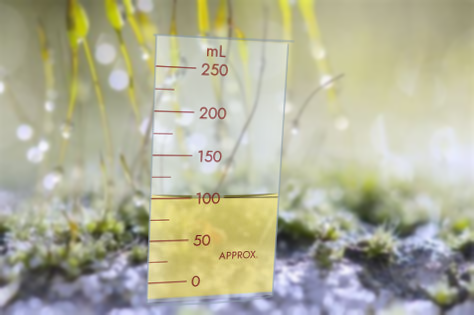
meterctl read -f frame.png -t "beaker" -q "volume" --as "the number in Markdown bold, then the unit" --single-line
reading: **100** mL
